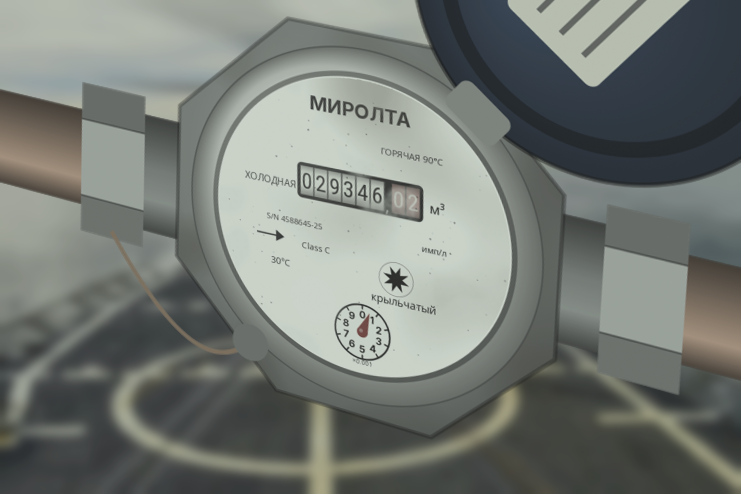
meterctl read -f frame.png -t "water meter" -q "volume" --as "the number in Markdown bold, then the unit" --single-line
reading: **29346.020** m³
